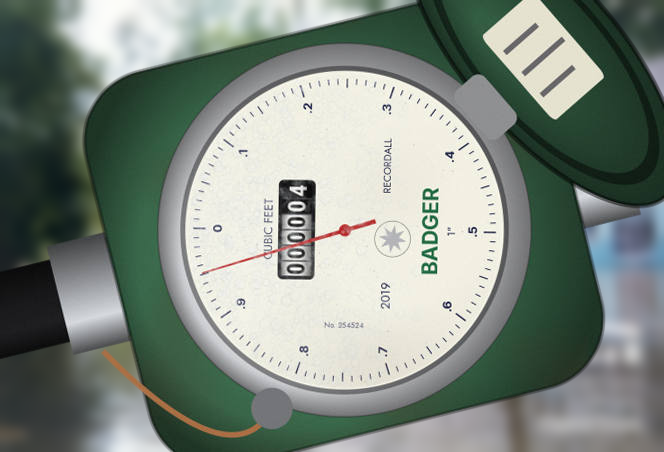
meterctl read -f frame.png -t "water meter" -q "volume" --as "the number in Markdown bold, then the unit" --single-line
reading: **3.95** ft³
